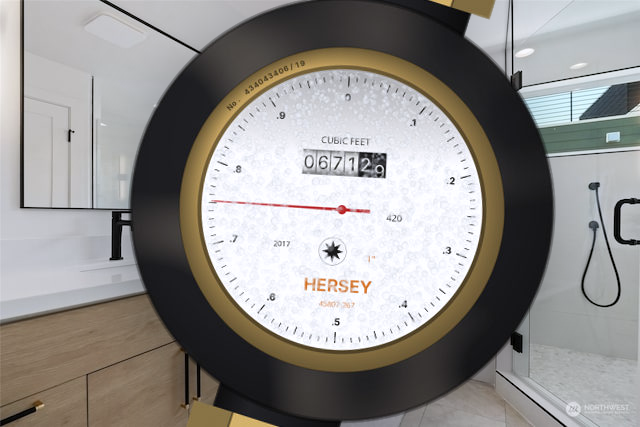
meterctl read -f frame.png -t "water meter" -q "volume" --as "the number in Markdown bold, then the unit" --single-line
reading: **67128.75** ft³
